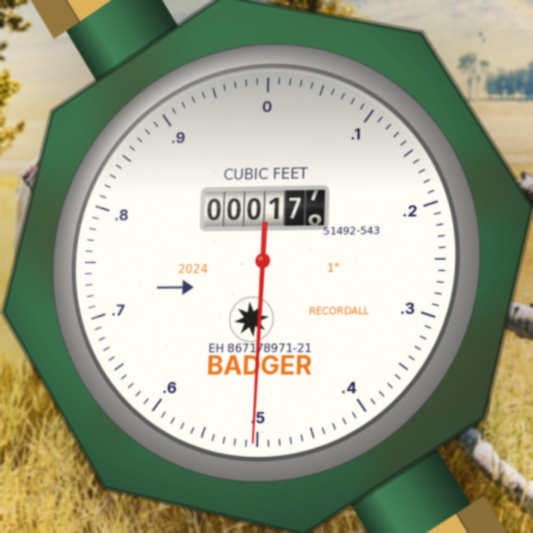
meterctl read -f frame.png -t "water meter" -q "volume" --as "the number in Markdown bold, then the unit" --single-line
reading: **177.50** ft³
